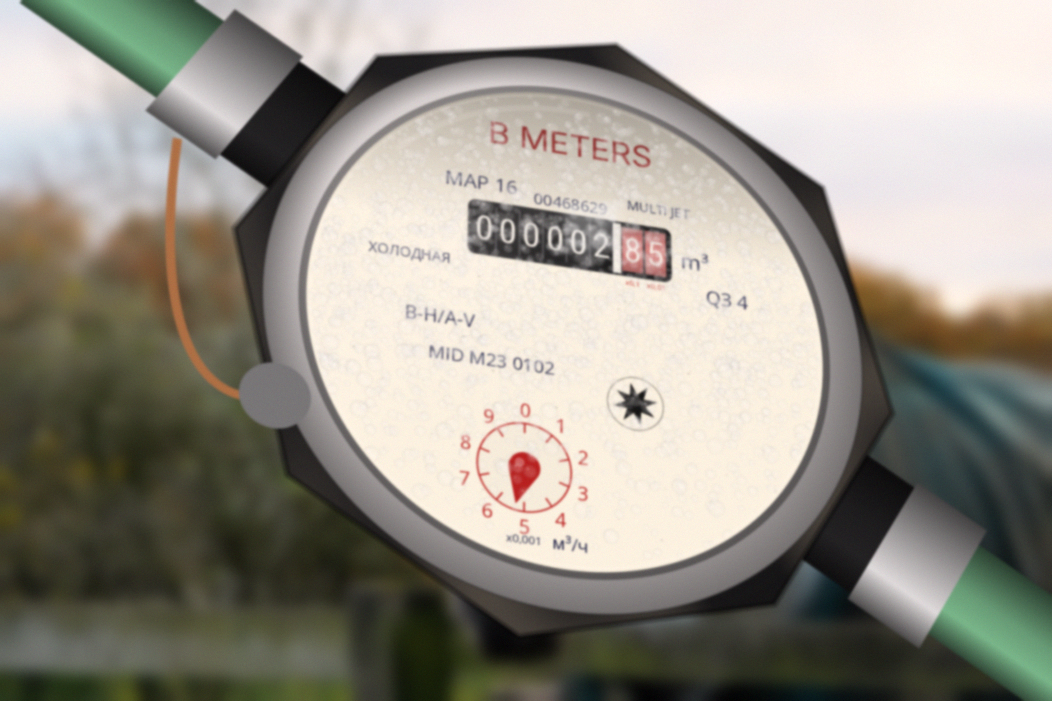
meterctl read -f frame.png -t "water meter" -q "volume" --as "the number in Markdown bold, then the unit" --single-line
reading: **2.855** m³
